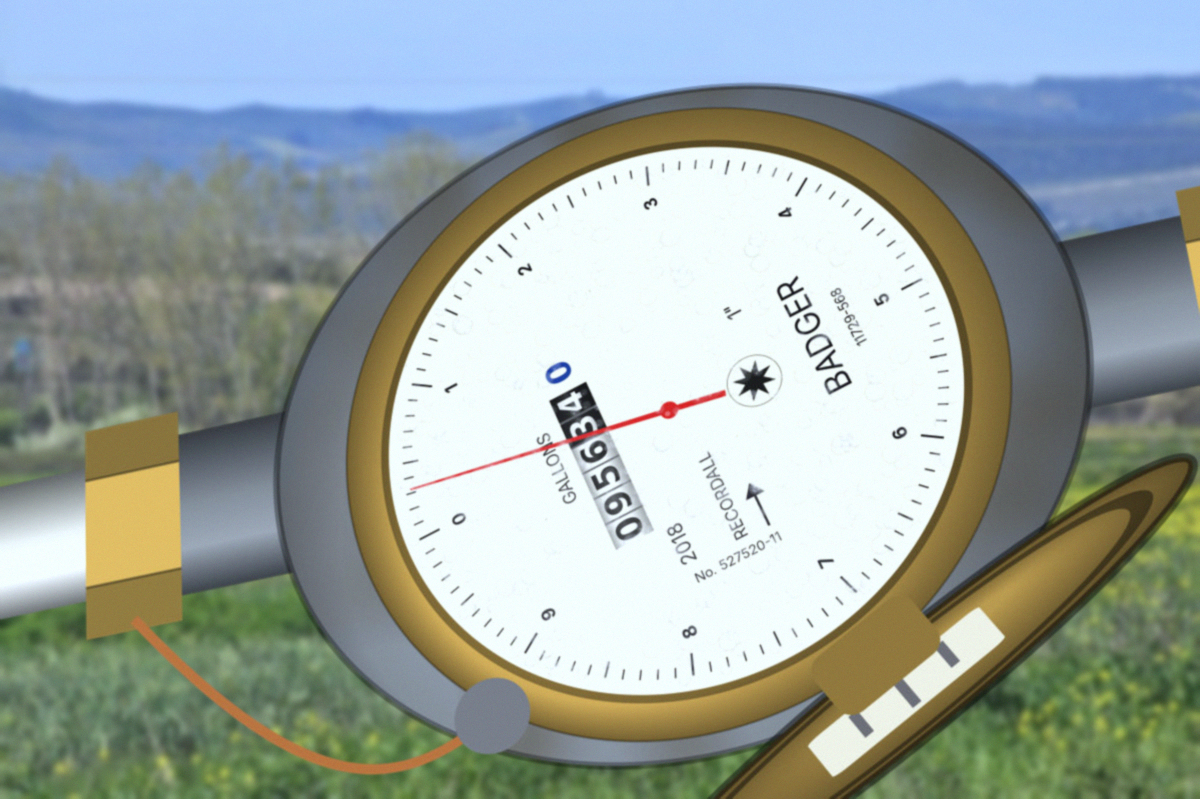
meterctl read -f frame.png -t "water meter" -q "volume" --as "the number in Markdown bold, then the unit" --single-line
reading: **956340.3** gal
